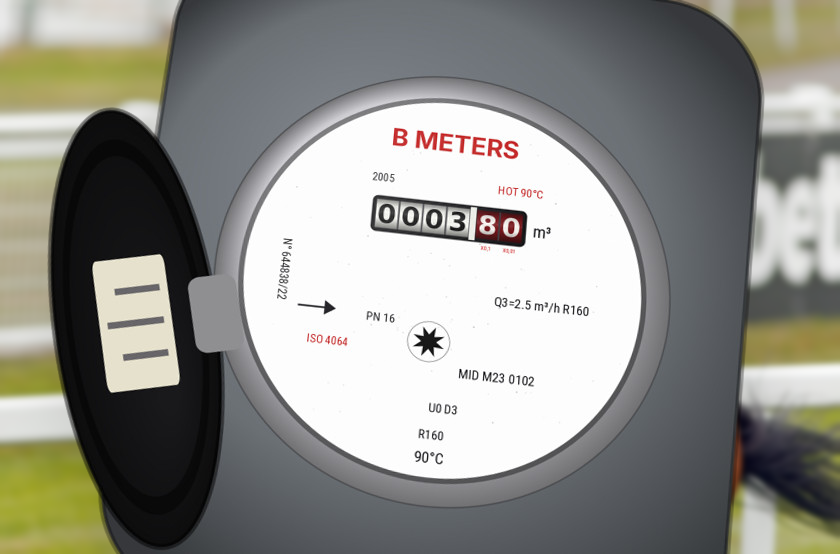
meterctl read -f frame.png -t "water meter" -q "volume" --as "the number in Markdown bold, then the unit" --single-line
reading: **3.80** m³
